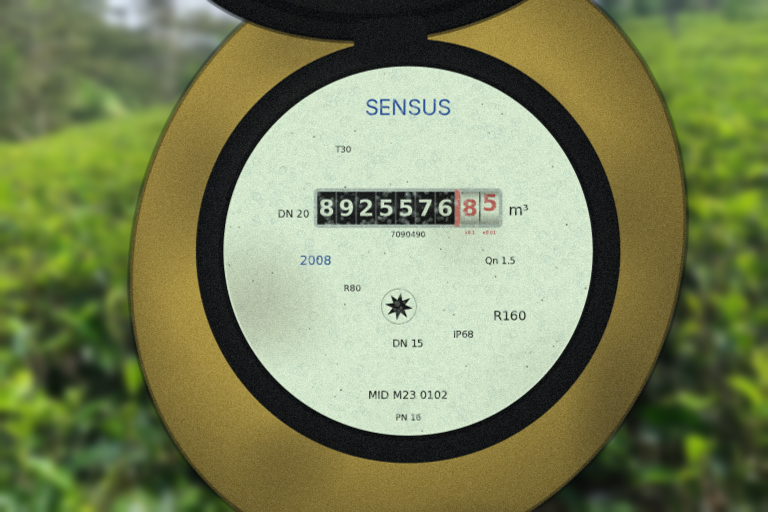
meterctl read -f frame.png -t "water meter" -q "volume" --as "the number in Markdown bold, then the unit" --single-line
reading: **8925576.85** m³
